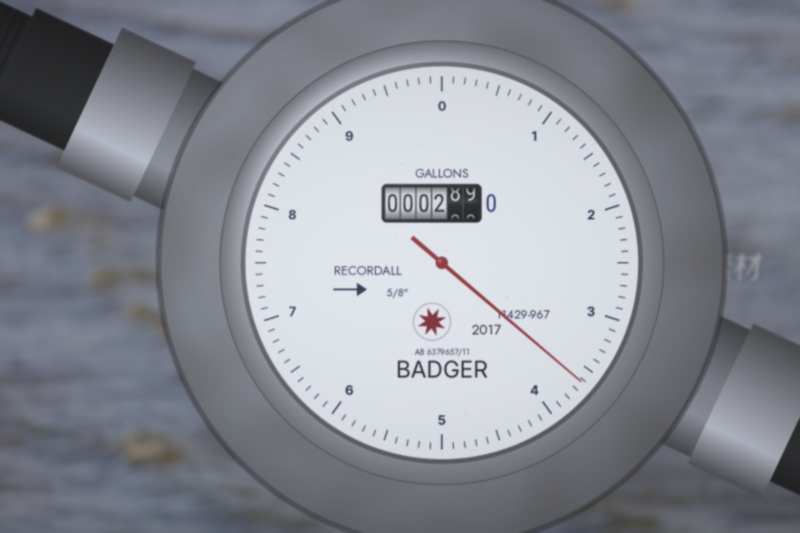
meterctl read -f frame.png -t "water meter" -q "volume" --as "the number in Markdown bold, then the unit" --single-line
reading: **2893.6** gal
